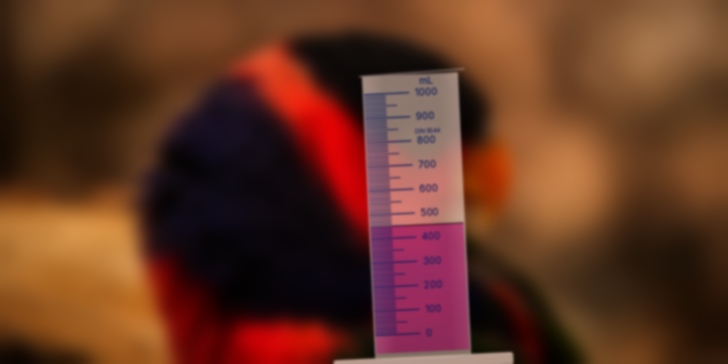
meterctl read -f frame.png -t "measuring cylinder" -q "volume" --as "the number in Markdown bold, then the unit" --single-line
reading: **450** mL
